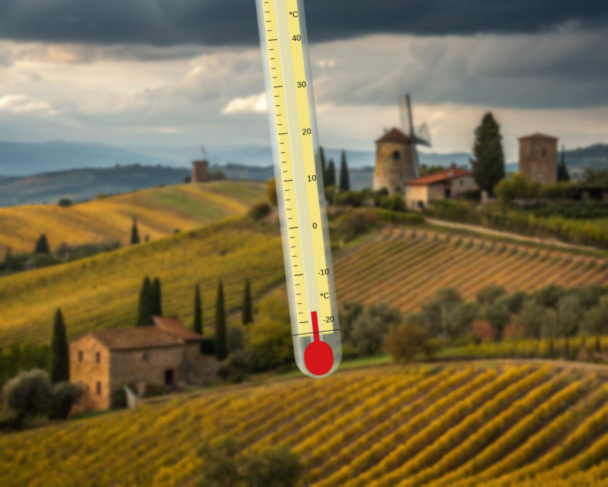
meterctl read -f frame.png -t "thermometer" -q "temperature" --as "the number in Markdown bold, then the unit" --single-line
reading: **-18** °C
